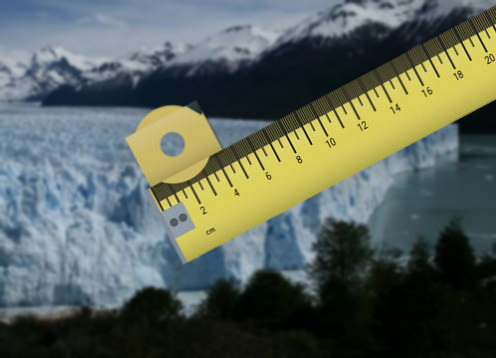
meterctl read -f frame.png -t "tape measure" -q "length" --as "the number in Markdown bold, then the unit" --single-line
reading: **4.5** cm
